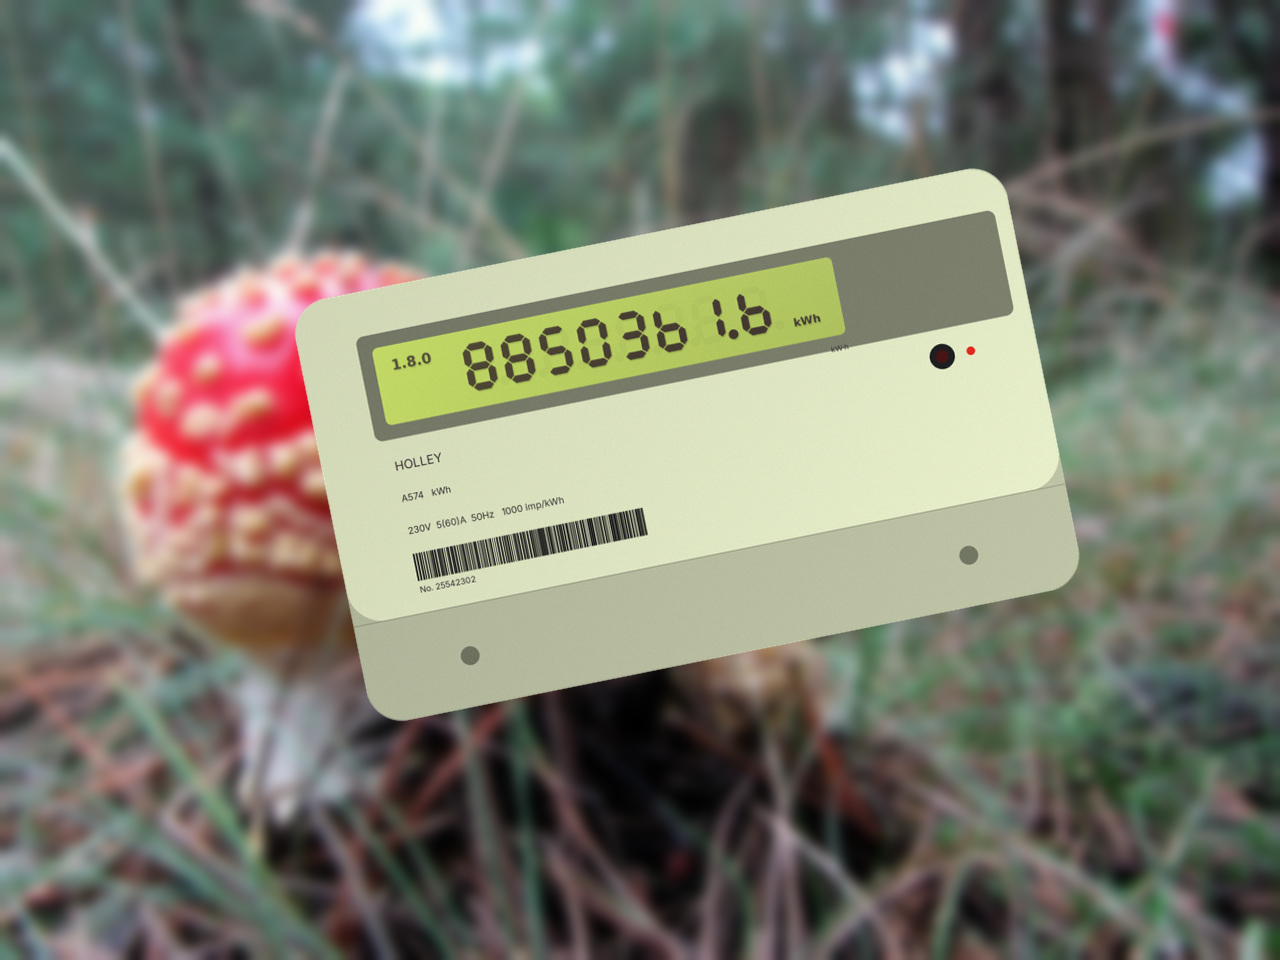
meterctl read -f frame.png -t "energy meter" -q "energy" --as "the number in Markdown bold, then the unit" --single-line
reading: **8850361.6** kWh
